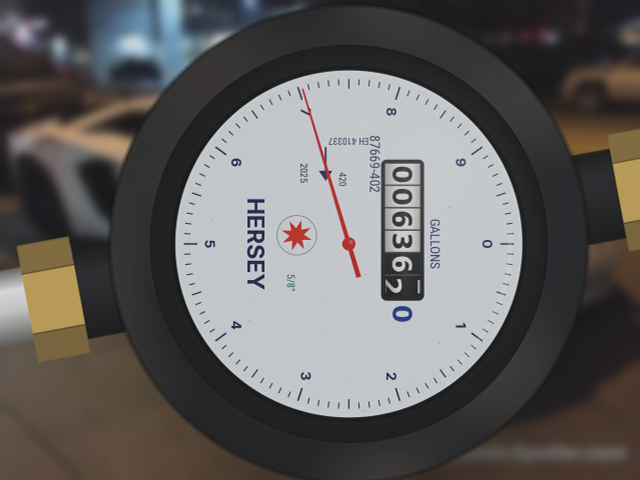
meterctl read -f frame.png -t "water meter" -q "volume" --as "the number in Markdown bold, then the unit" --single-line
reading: **63617.0** gal
